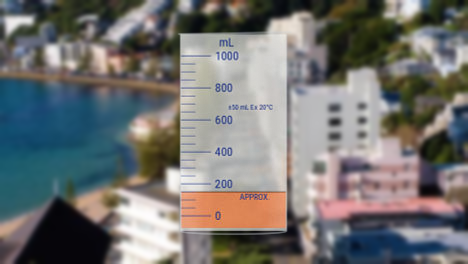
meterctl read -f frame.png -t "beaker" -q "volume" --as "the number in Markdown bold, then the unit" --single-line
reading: **150** mL
